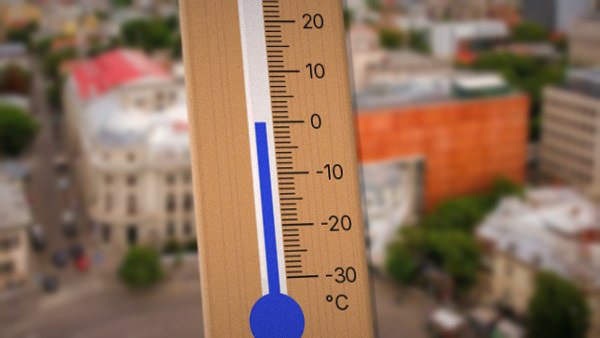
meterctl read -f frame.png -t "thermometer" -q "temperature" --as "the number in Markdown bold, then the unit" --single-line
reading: **0** °C
